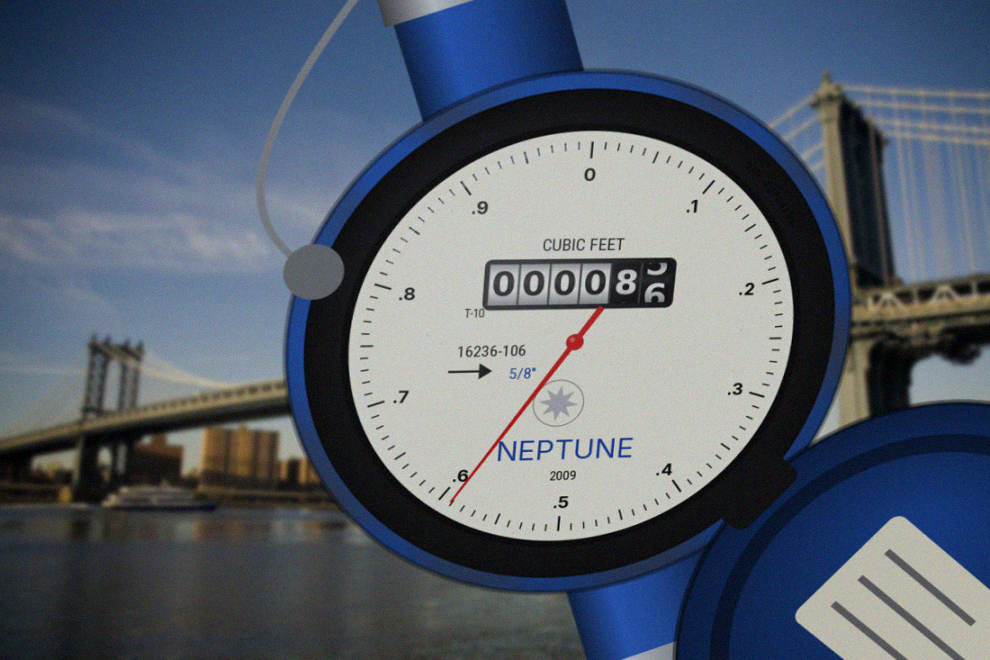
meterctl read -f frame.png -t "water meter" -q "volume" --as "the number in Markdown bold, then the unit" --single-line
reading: **85.59** ft³
